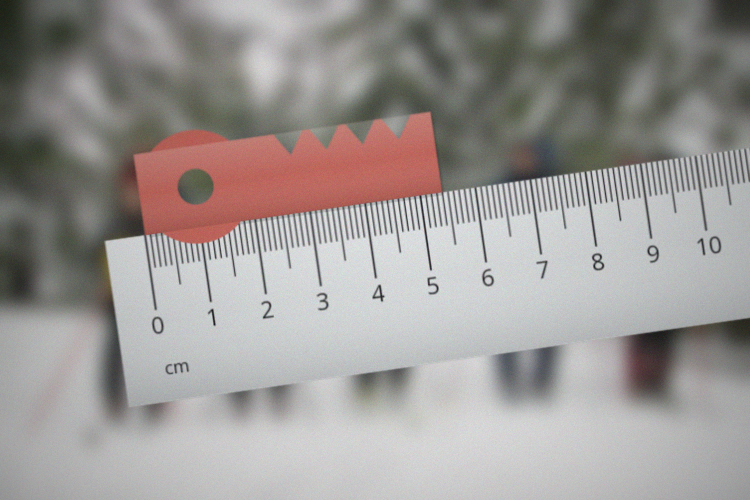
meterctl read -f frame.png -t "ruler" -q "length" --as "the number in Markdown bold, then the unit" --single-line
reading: **5.4** cm
